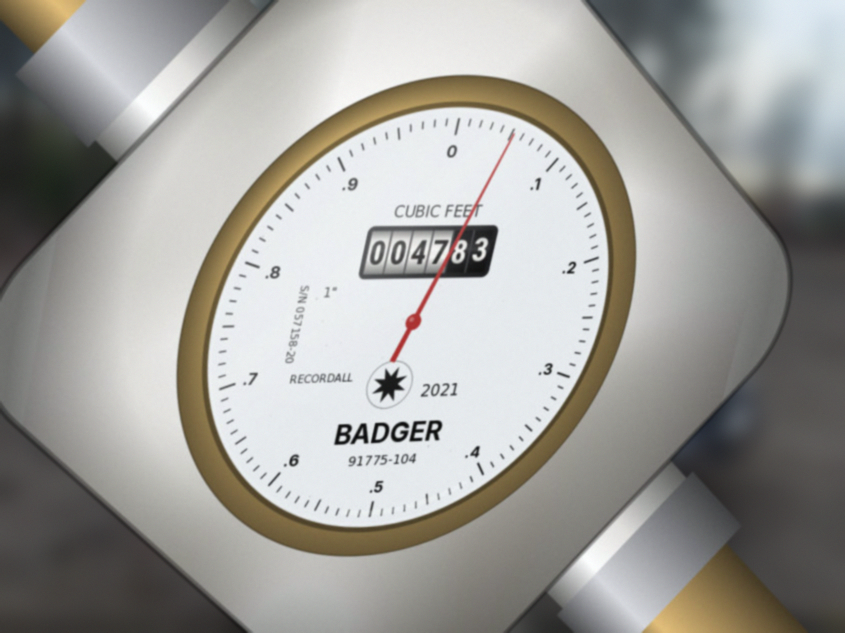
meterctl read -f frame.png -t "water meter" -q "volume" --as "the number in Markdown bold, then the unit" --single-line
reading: **4783.05** ft³
